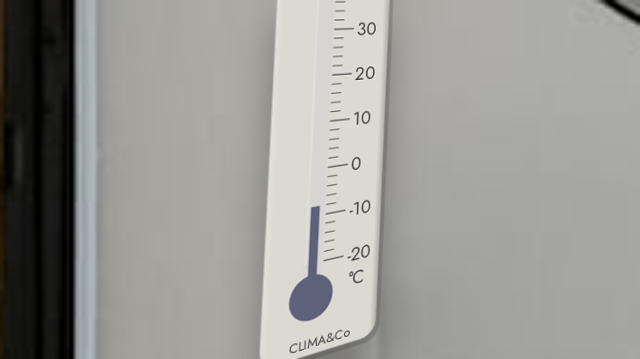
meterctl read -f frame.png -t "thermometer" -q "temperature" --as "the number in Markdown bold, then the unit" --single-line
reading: **-8** °C
